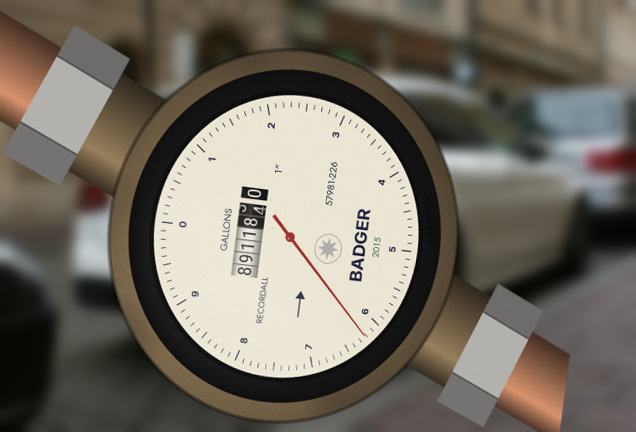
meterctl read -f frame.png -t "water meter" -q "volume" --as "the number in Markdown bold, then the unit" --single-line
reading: **8911836.2** gal
